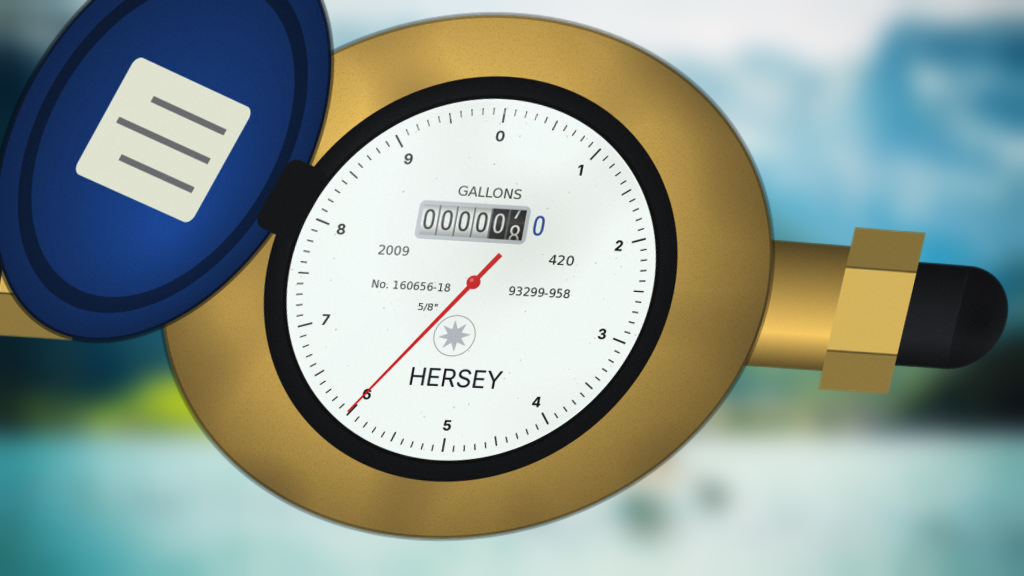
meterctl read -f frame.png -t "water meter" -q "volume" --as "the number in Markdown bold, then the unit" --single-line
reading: **76.0** gal
